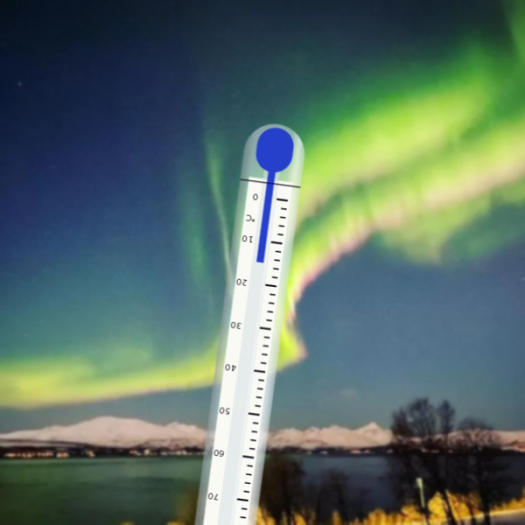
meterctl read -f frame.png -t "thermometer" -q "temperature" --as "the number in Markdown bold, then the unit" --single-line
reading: **15** °C
